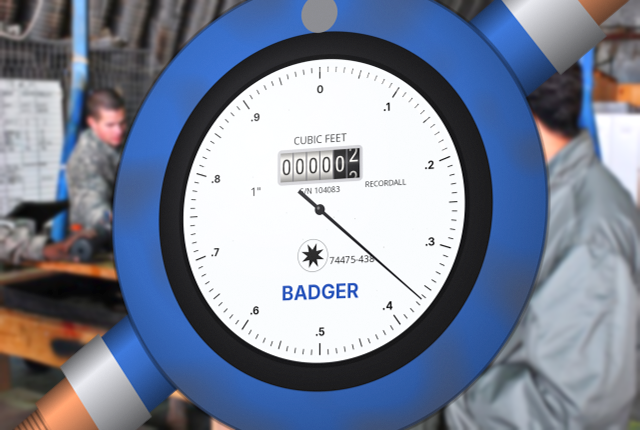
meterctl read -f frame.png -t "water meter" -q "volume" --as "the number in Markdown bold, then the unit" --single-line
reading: **2.36** ft³
